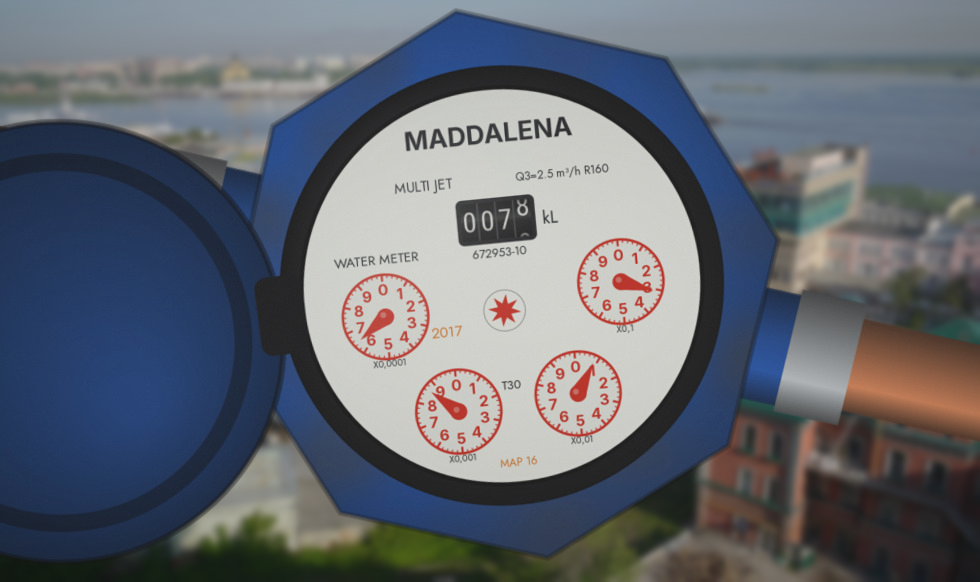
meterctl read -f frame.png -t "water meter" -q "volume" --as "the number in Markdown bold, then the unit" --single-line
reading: **78.3086** kL
